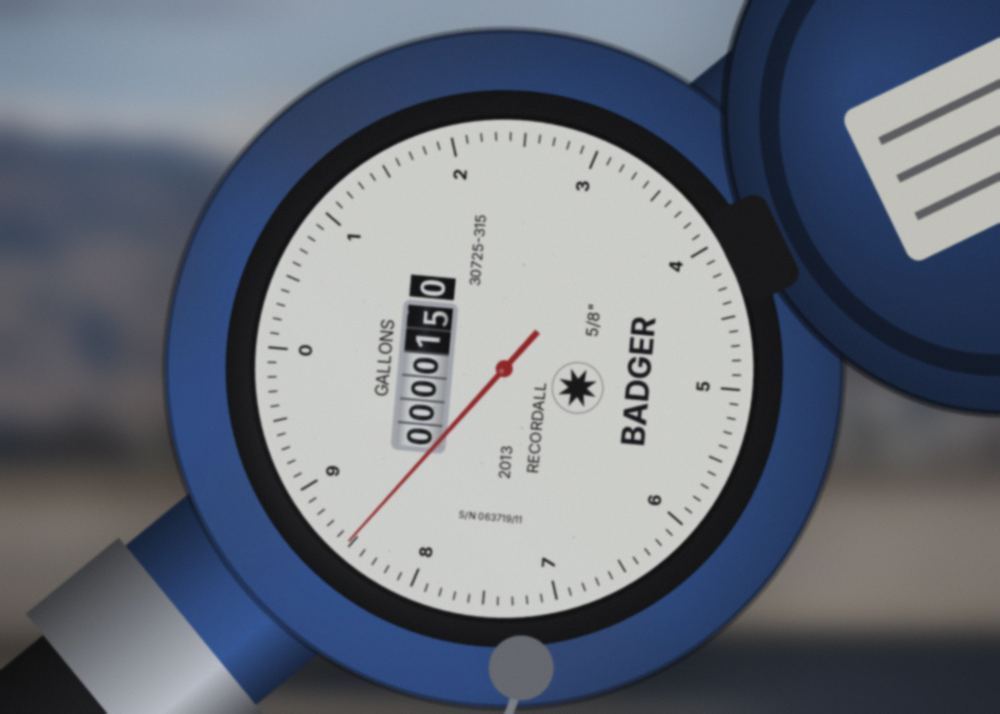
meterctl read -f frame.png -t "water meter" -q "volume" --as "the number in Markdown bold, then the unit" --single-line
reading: **148.5** gal
